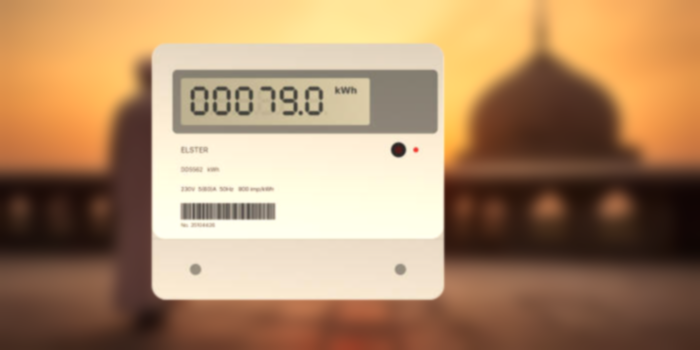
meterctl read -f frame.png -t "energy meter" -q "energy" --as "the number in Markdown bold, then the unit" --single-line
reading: **79.0** kWh
